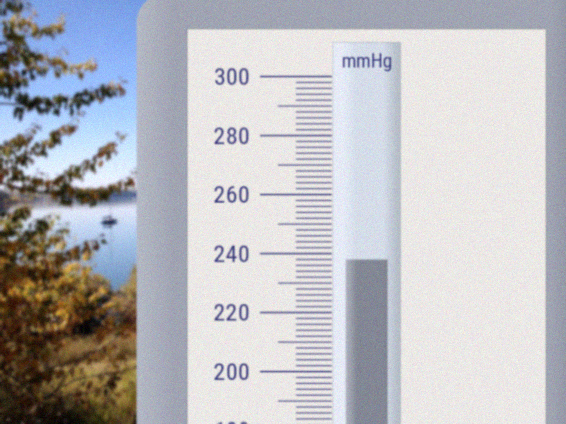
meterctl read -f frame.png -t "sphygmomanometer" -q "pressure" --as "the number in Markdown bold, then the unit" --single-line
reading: **238** mmHg
